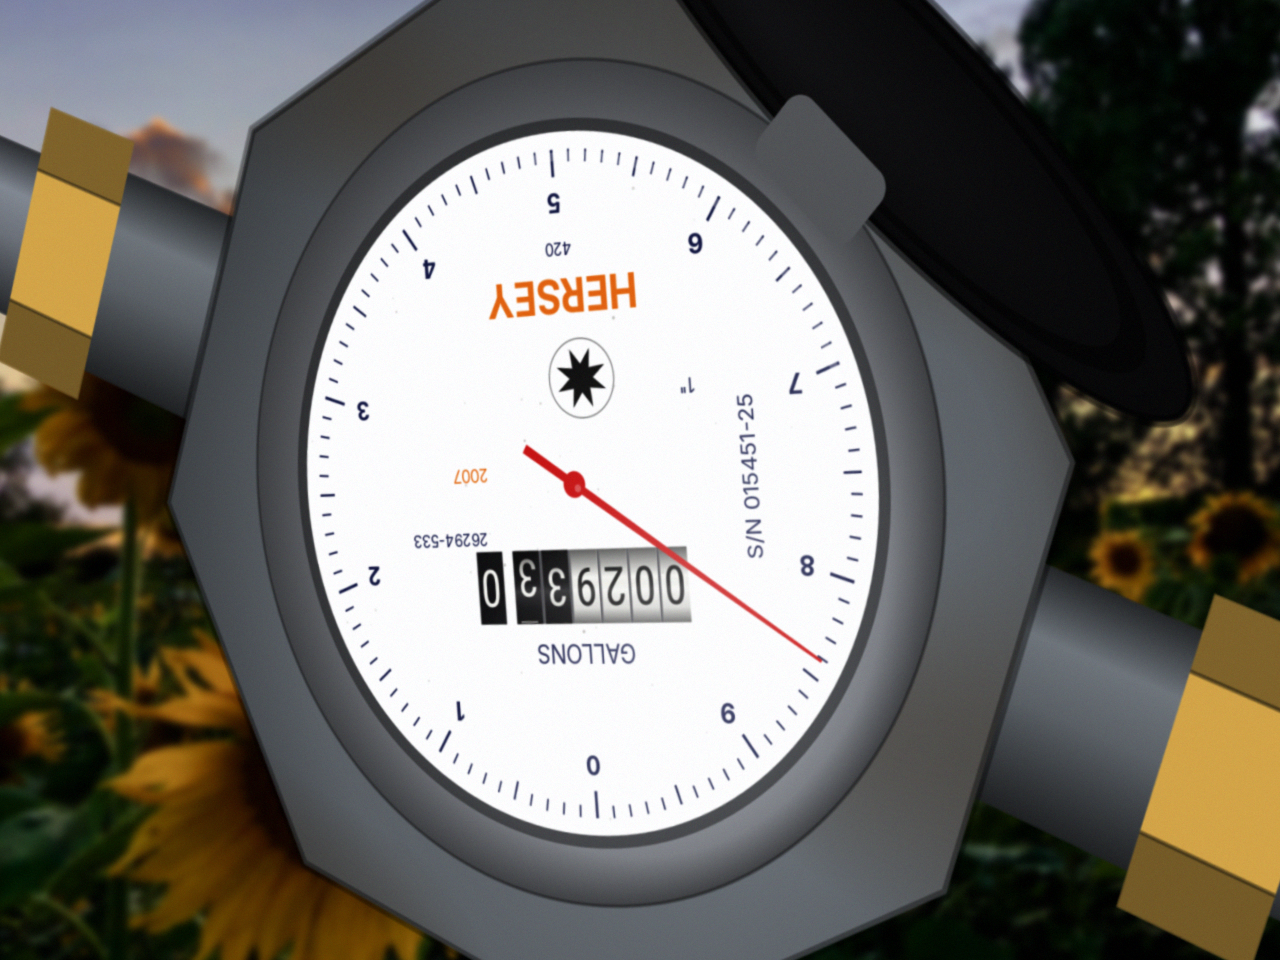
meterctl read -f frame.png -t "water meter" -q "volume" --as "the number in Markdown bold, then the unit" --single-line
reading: **29328.4** gal
